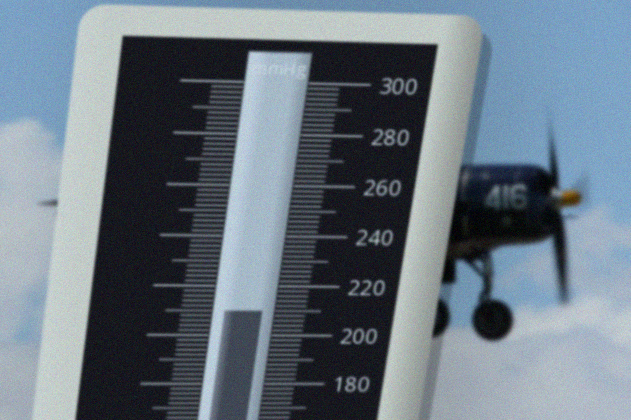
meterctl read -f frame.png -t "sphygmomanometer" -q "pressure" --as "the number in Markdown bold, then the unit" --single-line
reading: **210** mmHg
